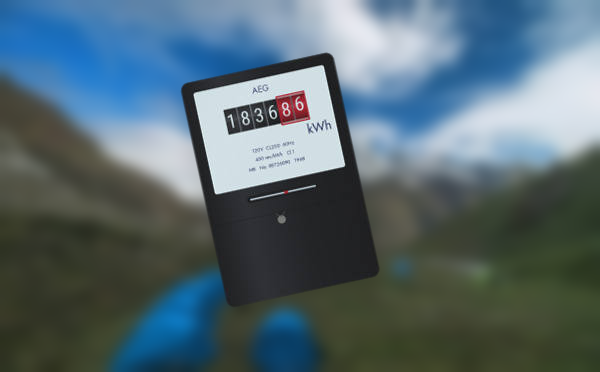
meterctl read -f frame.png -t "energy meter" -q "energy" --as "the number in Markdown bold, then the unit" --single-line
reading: **1836.86** kWh
